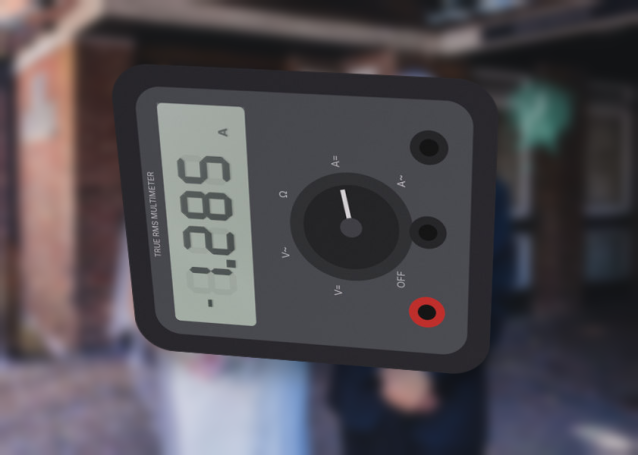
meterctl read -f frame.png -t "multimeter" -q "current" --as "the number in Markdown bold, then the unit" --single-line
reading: **-1.285** A
